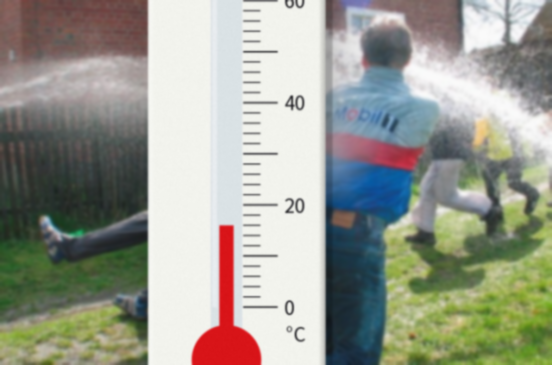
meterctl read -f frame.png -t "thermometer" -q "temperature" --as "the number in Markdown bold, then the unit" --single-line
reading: **16** °C
